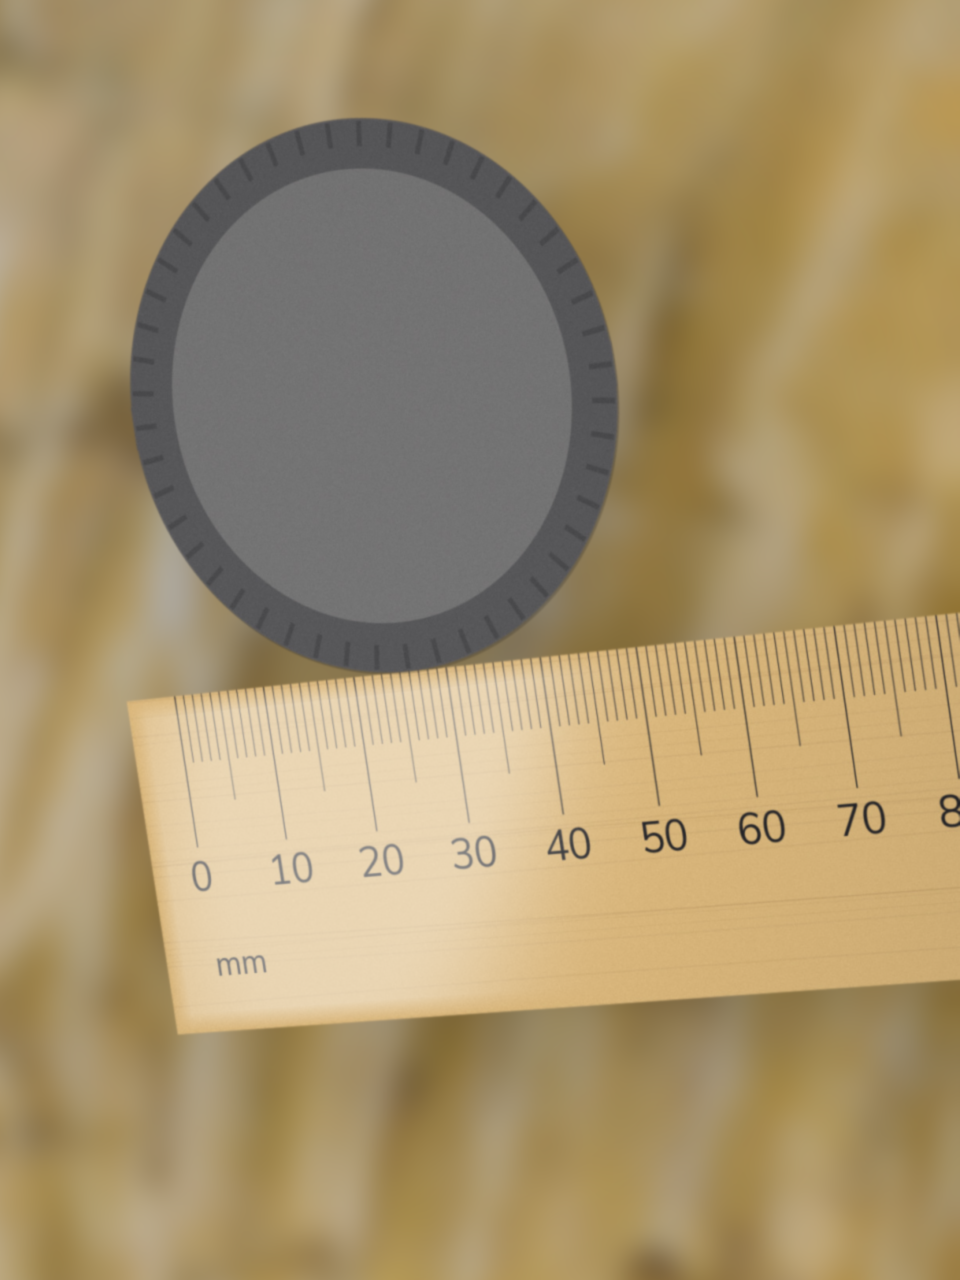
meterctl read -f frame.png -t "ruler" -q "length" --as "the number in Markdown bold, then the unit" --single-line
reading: **52** mm
